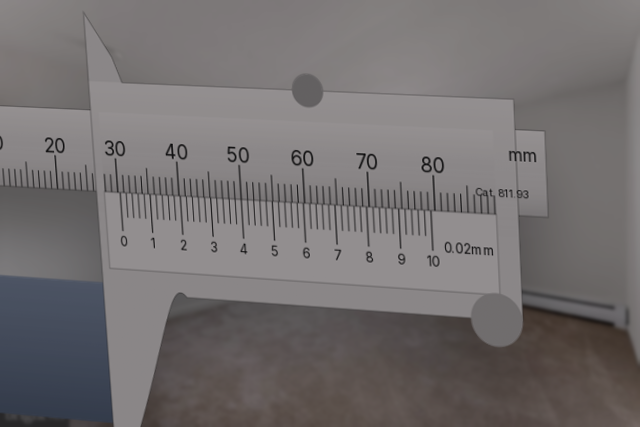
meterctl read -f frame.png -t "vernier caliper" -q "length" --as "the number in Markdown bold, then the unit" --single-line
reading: **30.4** mm
